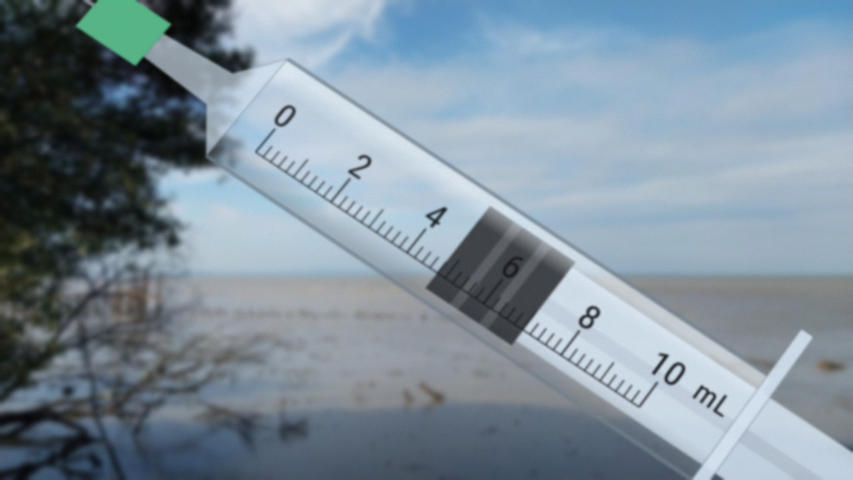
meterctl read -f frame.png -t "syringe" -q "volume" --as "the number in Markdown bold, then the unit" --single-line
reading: **4.8** mL
